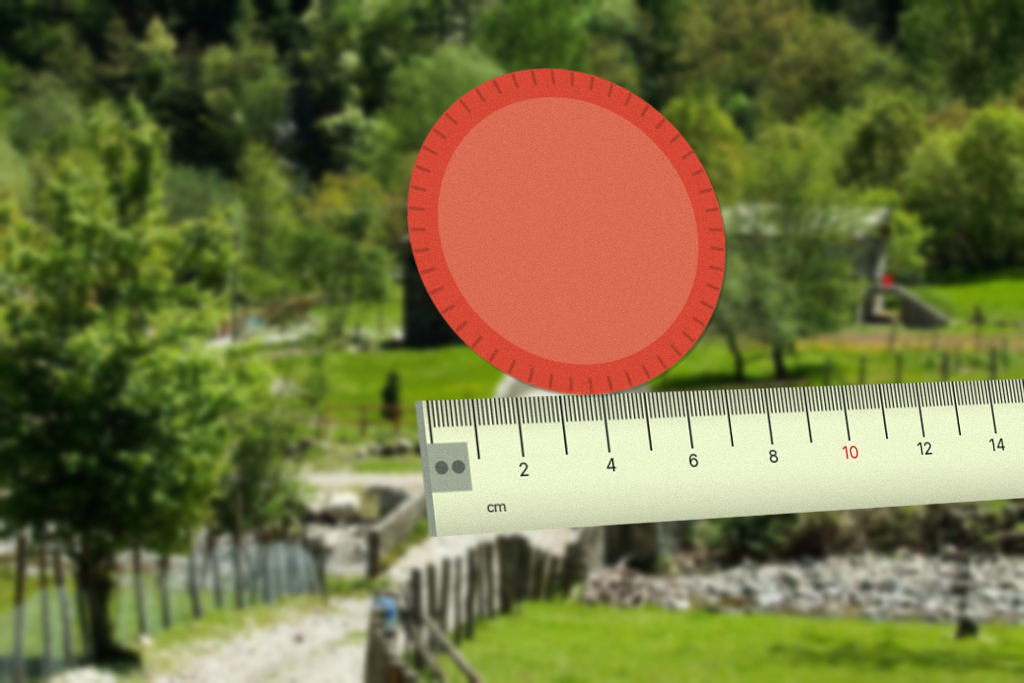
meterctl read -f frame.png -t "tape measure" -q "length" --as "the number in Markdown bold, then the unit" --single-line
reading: **7.5** cm
